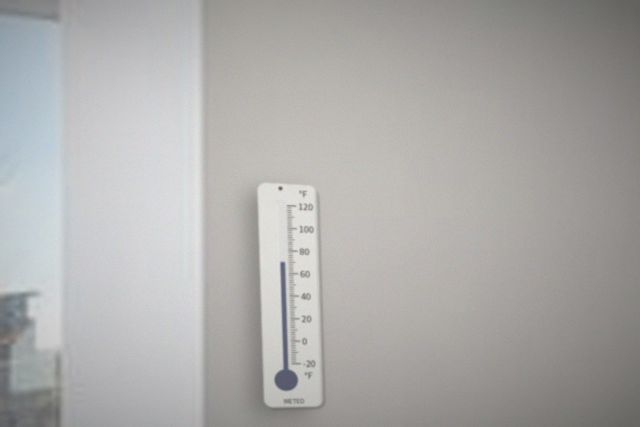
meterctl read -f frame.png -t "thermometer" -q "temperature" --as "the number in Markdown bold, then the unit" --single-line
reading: **70** °F
